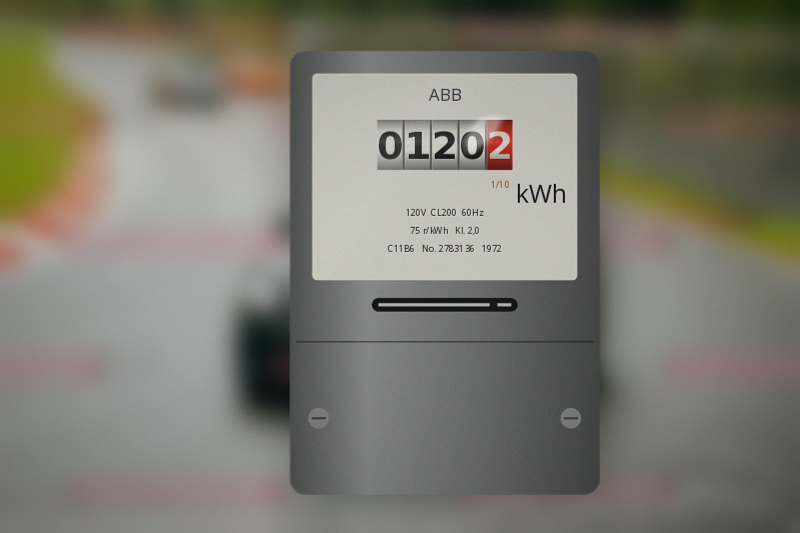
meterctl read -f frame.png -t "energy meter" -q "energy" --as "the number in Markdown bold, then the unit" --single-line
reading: **120.2** kWh
